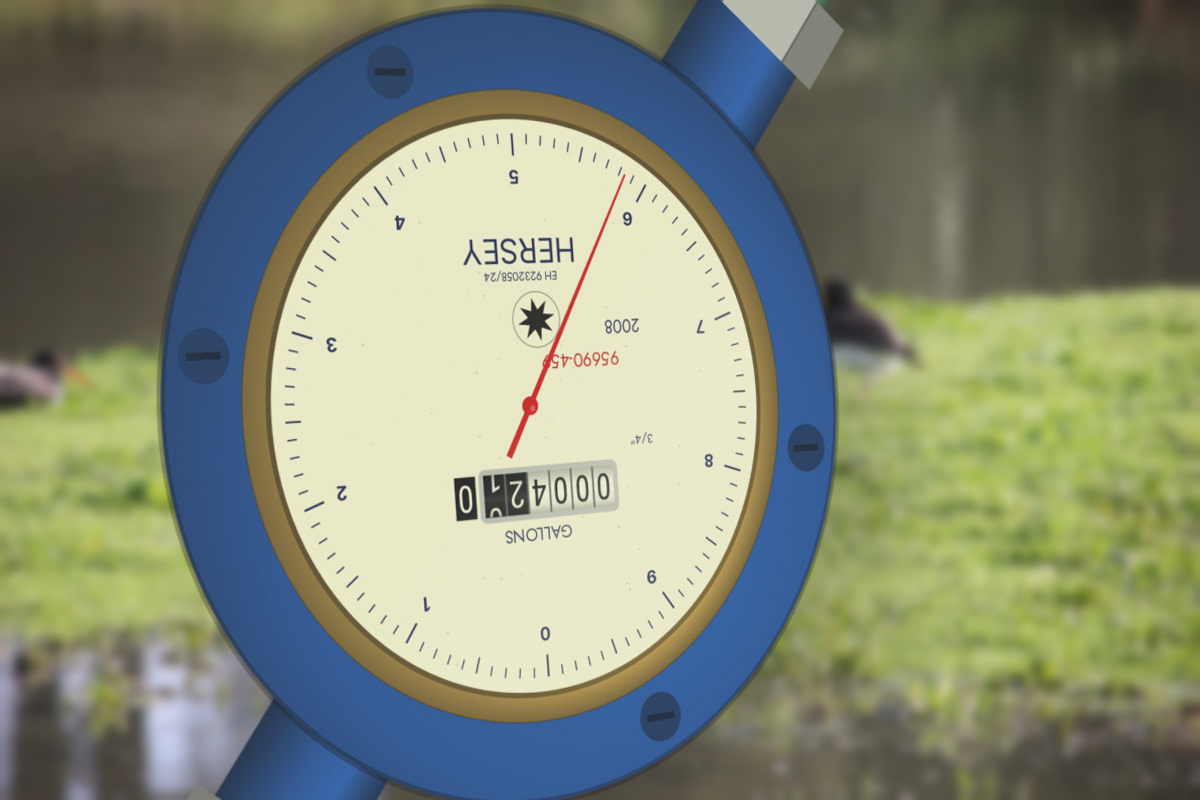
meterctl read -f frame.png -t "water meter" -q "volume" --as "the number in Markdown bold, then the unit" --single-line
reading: **4205.8** gal
